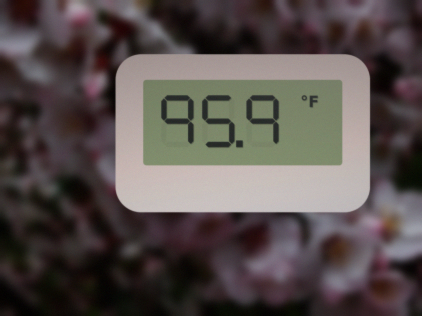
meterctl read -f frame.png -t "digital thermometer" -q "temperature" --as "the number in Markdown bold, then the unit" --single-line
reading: **95.9** °F
